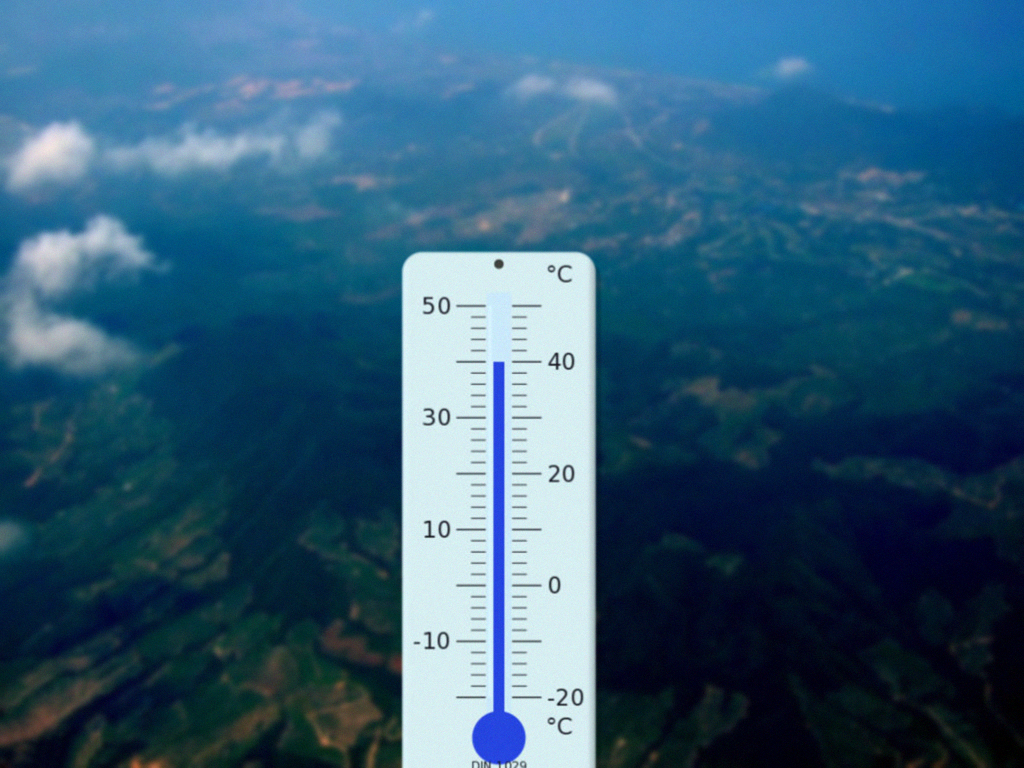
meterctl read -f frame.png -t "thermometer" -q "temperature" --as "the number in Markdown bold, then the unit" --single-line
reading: **40** °C
